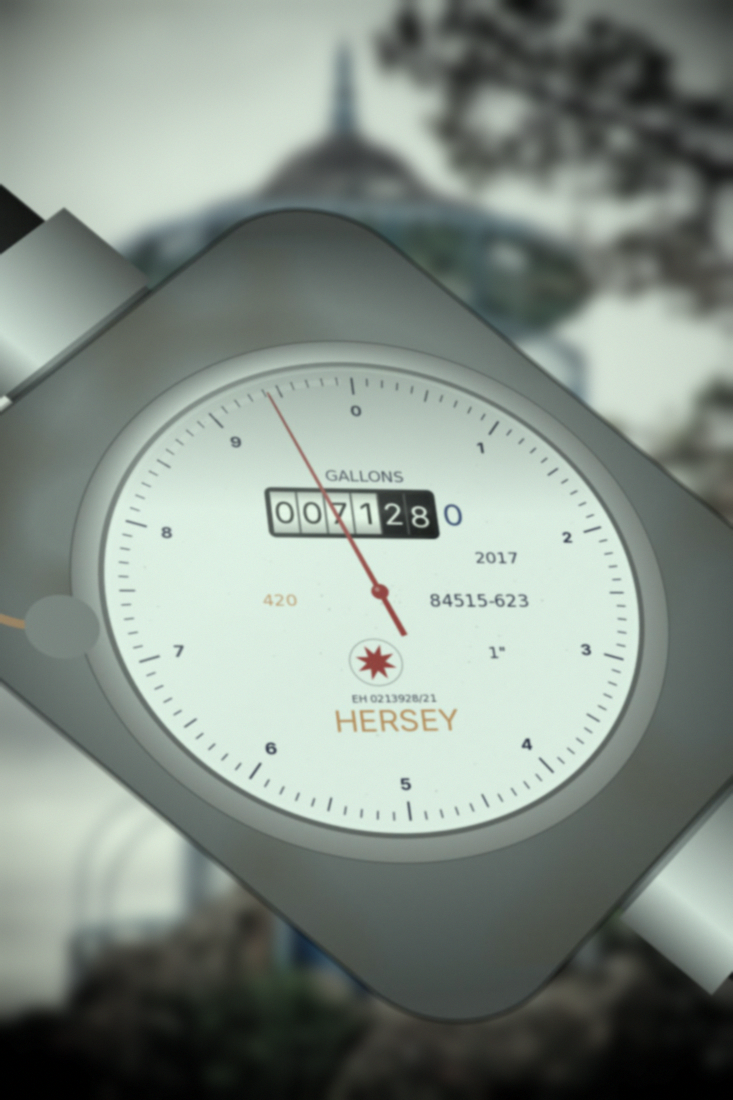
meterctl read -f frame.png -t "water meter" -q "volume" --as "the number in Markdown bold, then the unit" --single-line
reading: **71279.4** gal
